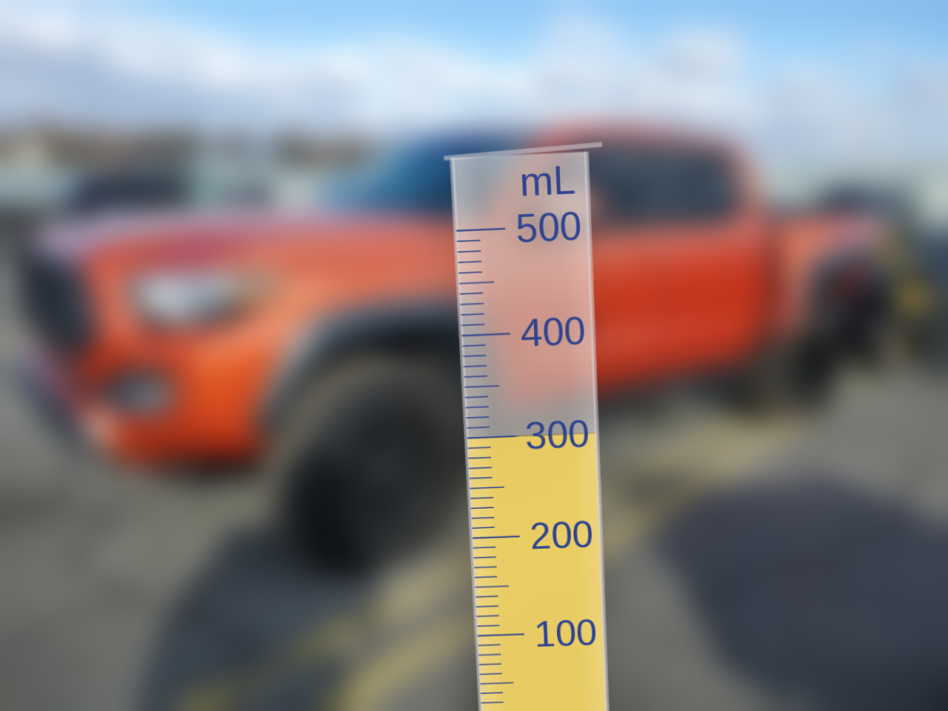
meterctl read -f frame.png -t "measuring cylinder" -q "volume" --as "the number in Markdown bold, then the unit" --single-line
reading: **300** mL
